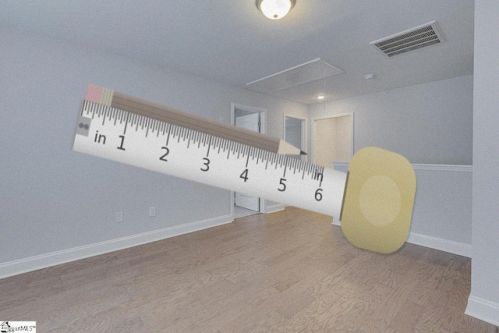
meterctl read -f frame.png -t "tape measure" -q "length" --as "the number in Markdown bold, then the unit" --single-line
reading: **5.5** in
